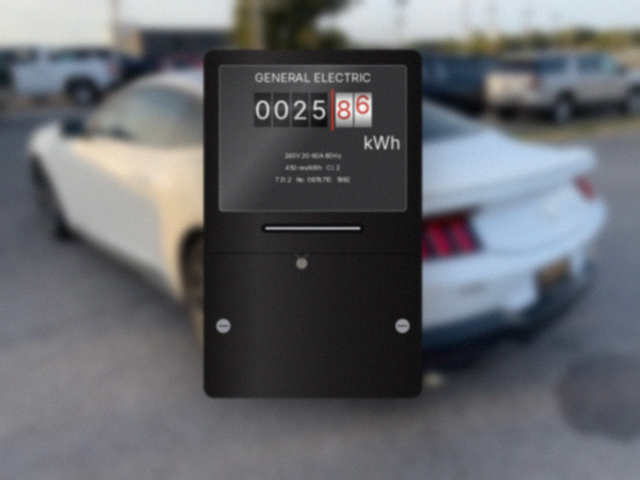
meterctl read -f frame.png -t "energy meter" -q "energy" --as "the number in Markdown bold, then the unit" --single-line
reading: **25.86** kWh
